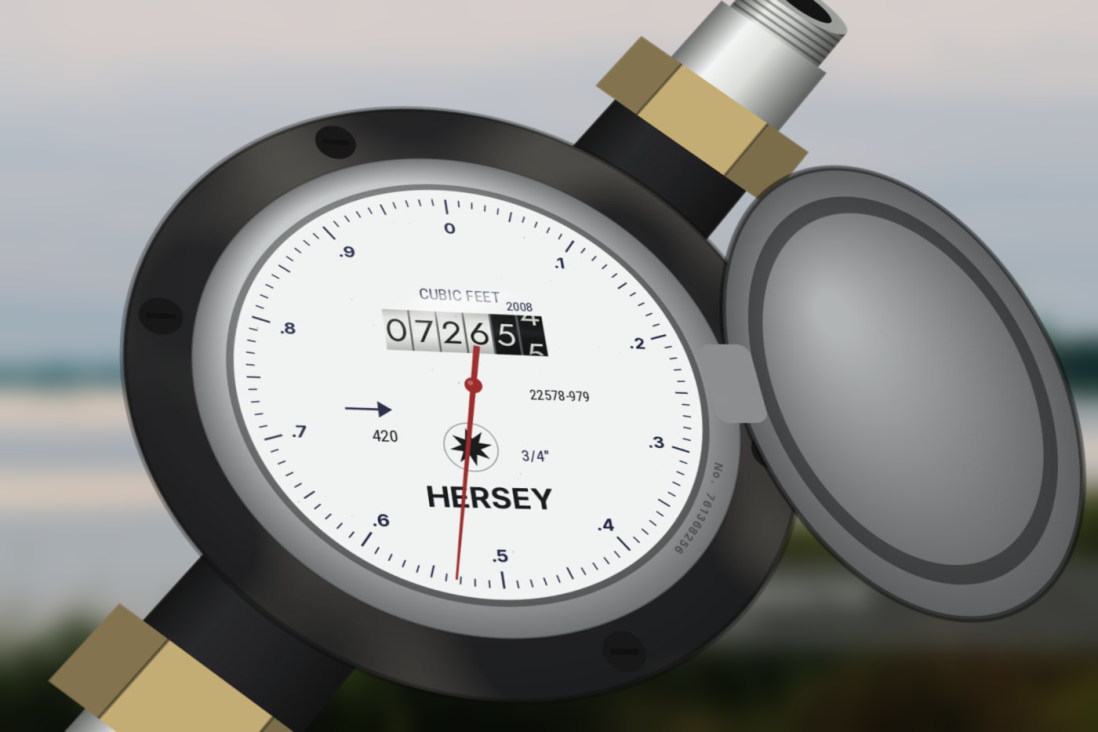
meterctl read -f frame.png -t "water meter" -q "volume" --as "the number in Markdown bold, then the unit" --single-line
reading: **72654.53** ft³
